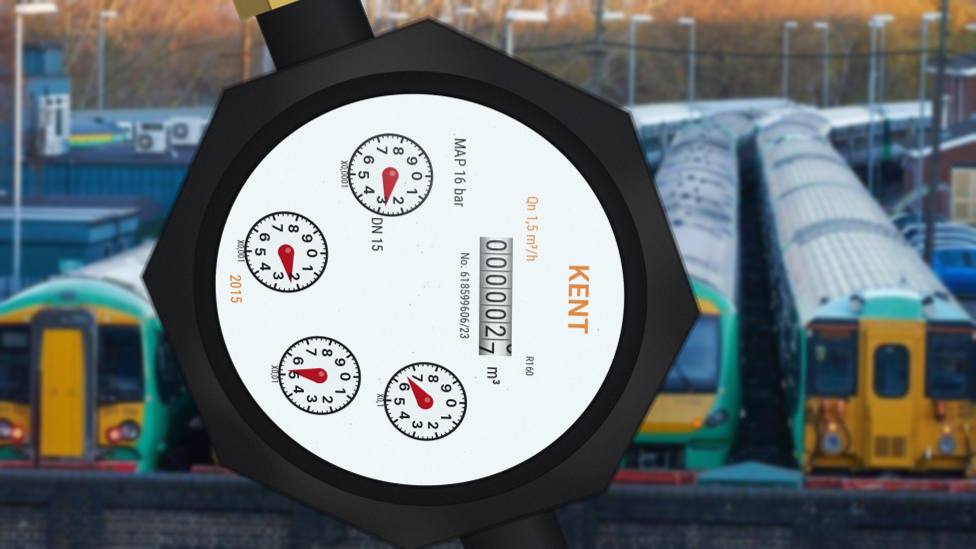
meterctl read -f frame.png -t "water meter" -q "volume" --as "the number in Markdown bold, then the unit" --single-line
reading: **26.6522** m³
